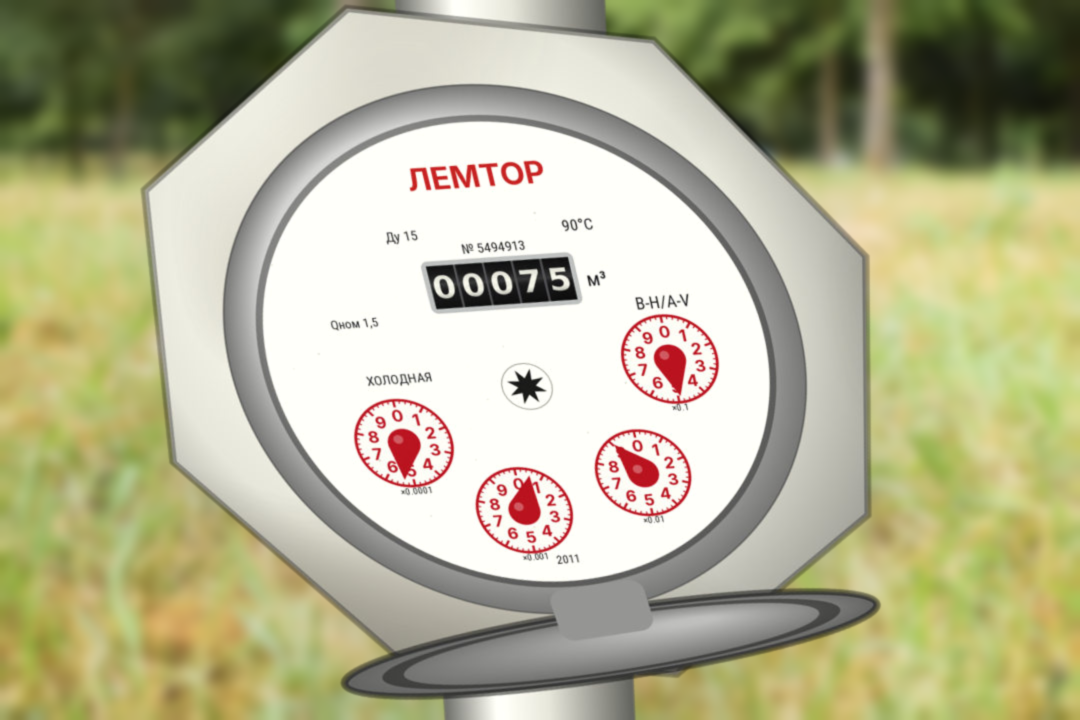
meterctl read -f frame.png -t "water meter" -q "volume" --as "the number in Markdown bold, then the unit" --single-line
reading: **75.4905** m³
